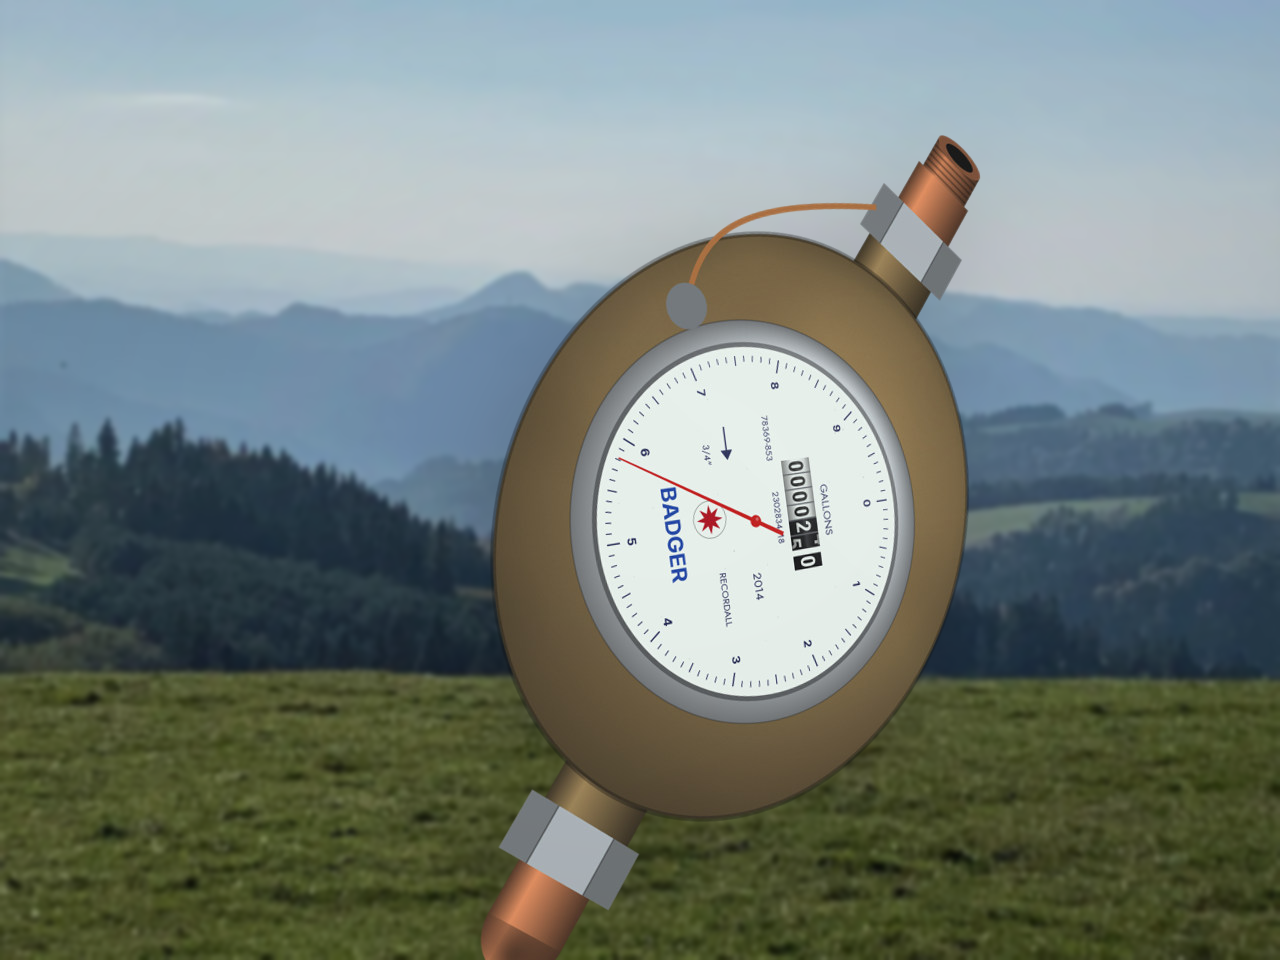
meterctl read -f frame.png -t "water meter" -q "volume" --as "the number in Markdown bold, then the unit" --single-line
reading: **245.8** gal
